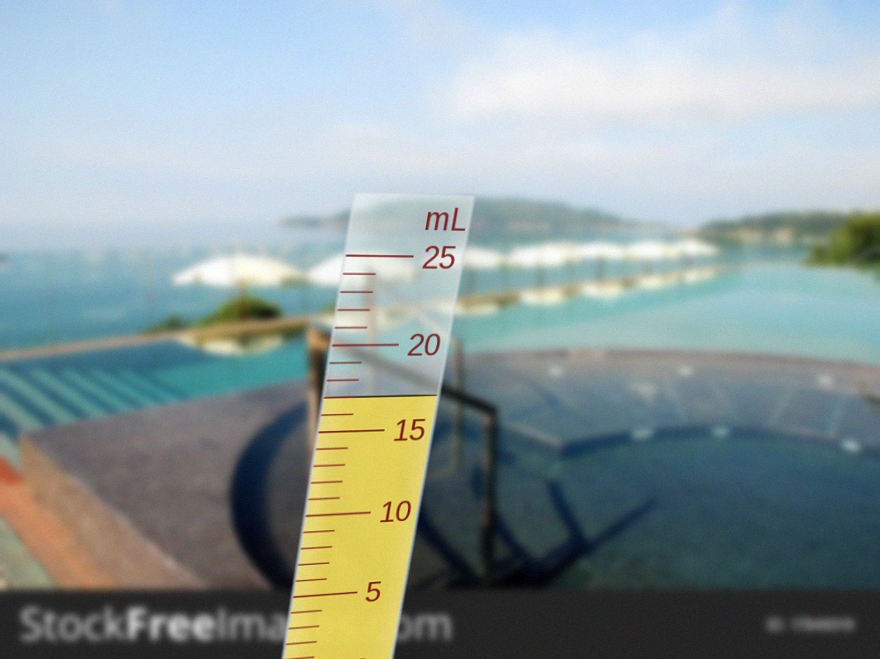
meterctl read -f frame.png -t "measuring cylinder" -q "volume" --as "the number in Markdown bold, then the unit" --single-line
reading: **17** mL
